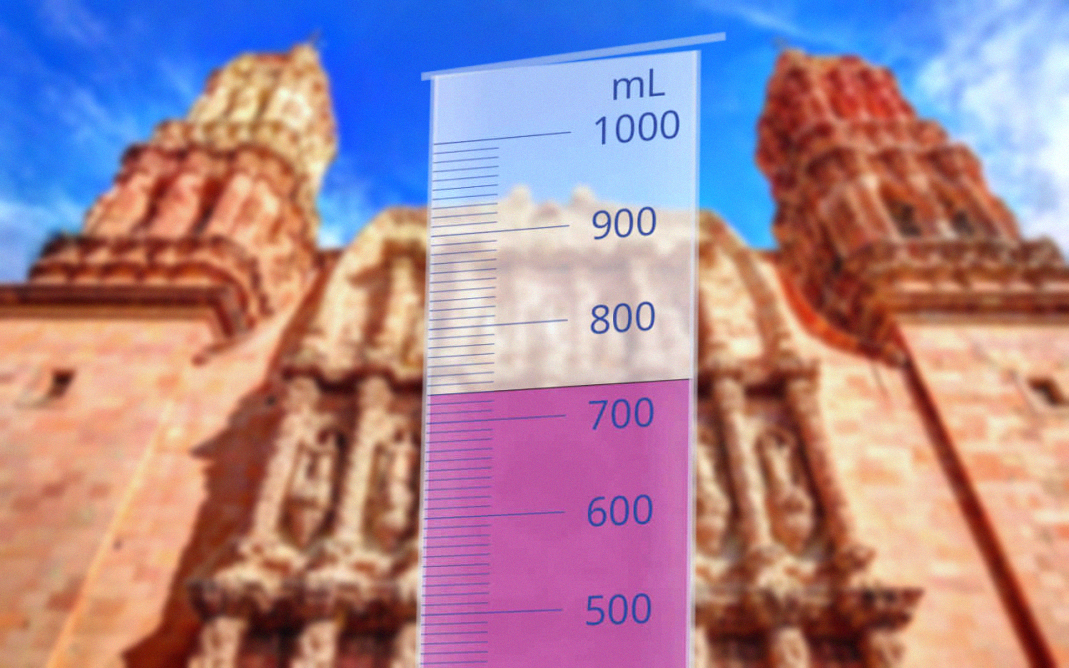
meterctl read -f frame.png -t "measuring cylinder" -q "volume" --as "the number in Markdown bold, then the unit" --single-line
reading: **730** mL
